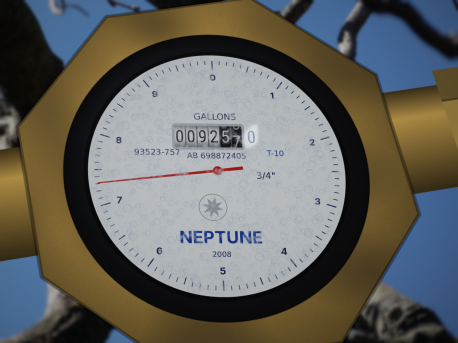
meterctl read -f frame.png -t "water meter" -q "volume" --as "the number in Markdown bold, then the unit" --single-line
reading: **92567.3** gal
